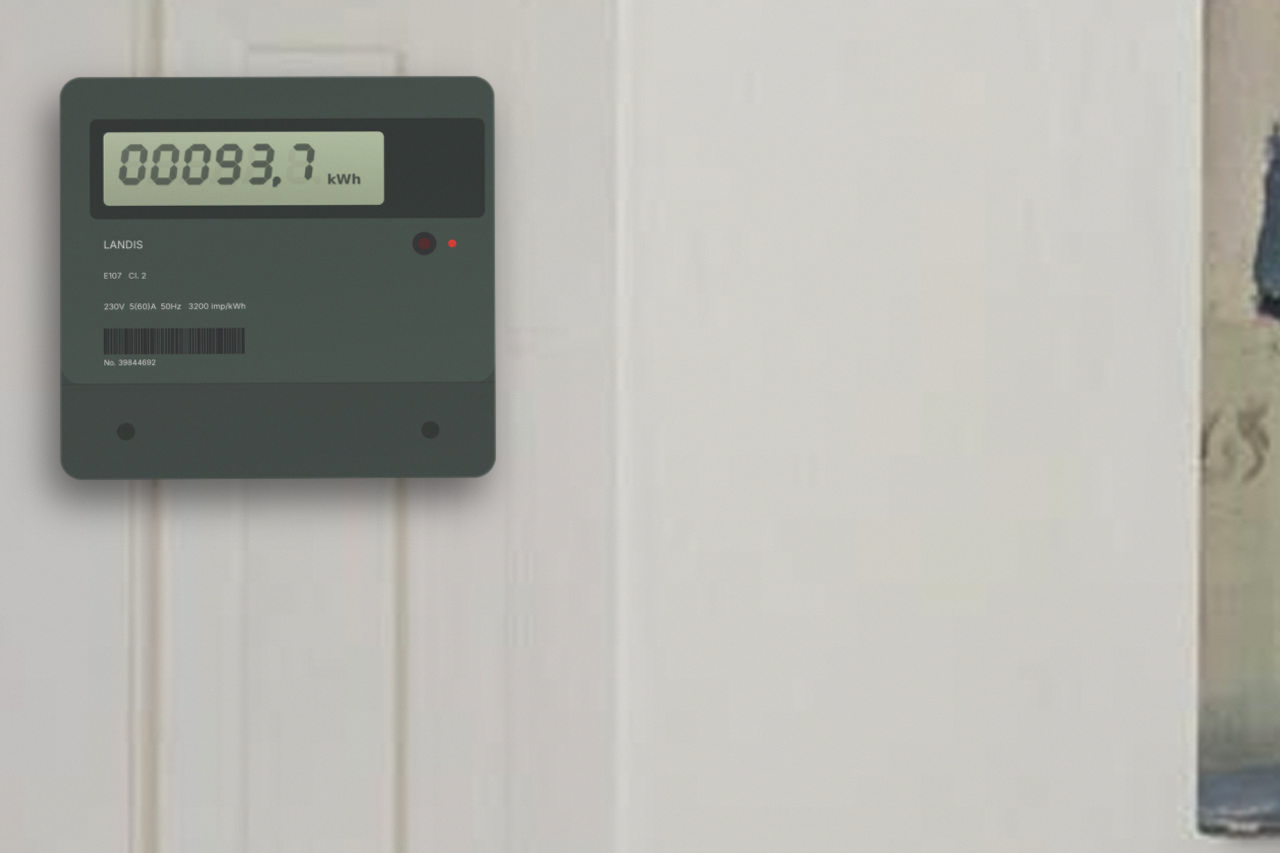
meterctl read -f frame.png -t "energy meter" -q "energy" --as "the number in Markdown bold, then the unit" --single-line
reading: **93.7** kWh
